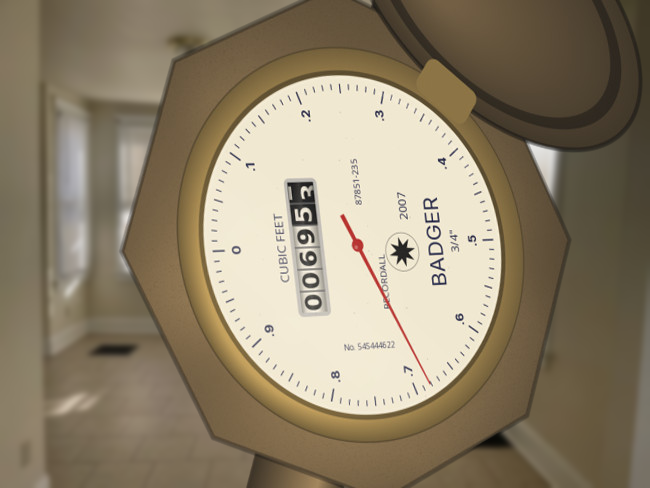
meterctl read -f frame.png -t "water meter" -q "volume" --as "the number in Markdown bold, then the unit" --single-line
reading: **6952.68** ft³
